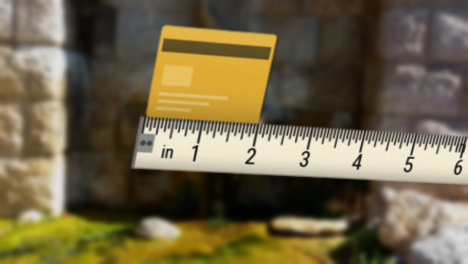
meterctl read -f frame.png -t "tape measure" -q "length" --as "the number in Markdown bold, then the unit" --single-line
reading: **2** in
